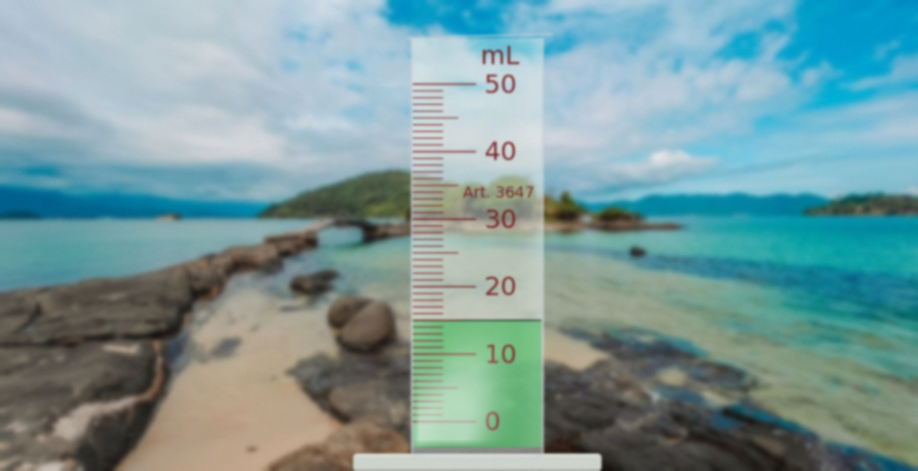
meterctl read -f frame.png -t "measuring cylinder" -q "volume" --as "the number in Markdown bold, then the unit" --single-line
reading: **15** mL
